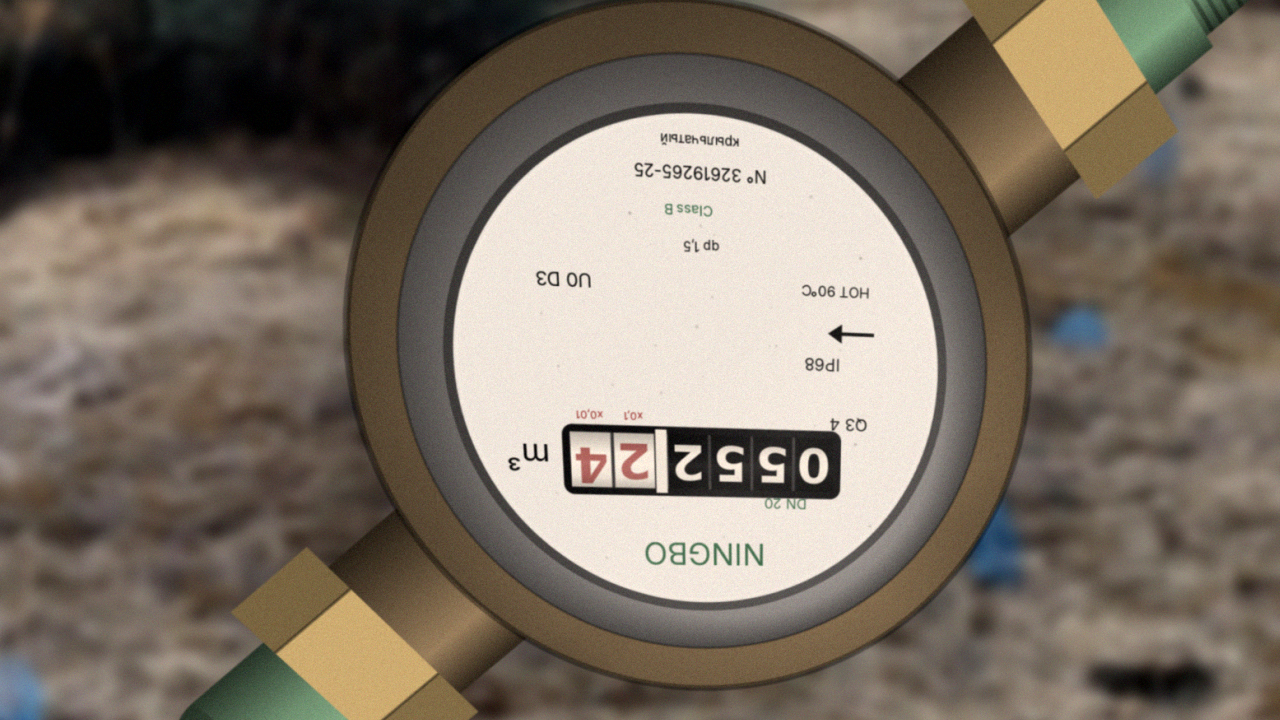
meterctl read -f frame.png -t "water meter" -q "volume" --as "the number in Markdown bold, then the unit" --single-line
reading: **552.24** m³
